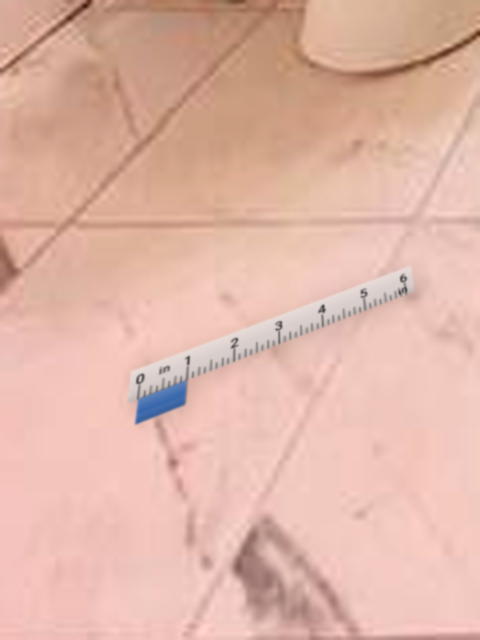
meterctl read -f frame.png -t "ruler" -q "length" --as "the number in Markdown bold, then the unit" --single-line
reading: **1** in
